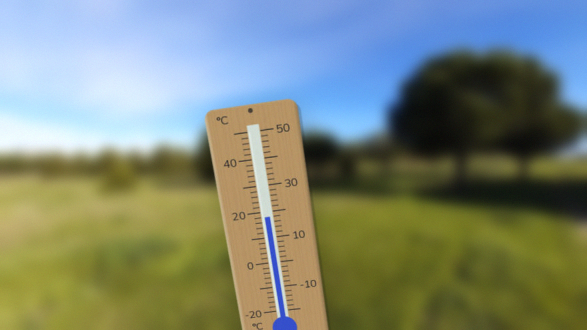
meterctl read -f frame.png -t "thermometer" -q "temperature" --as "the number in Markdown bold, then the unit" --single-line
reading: **18** °C
